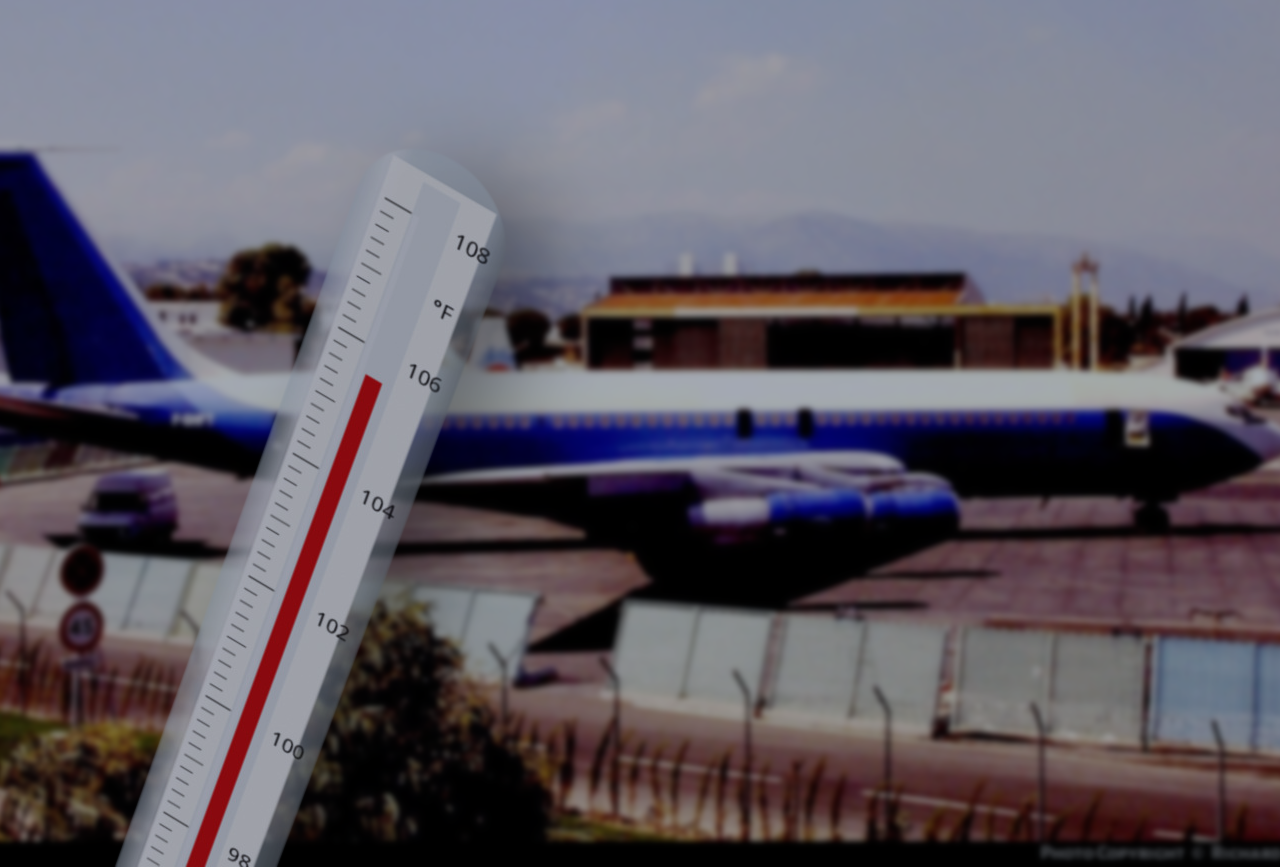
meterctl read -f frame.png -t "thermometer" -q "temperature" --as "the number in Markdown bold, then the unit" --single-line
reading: **105.6** °F
